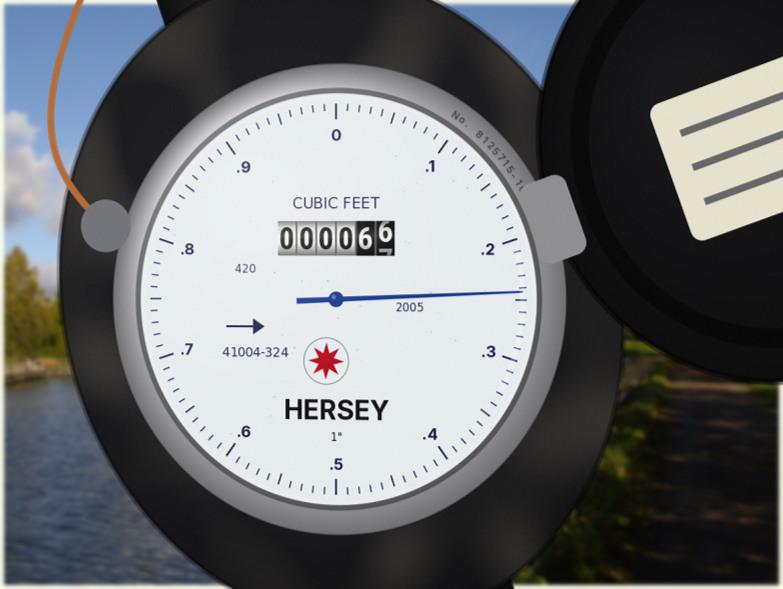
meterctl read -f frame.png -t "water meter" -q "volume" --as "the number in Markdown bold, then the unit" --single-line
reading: **66.24** ft³
